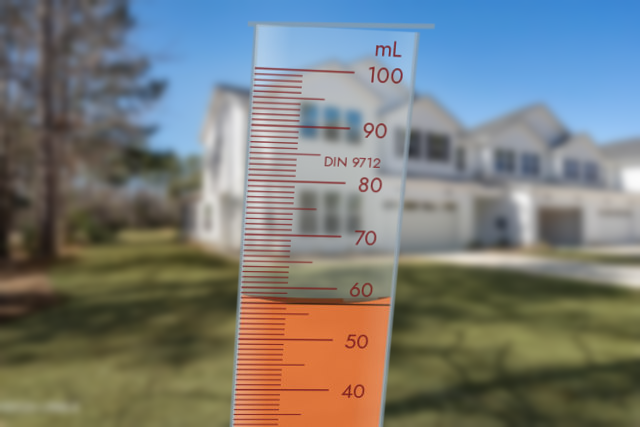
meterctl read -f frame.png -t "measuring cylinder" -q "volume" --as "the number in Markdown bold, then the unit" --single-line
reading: **57** mL
